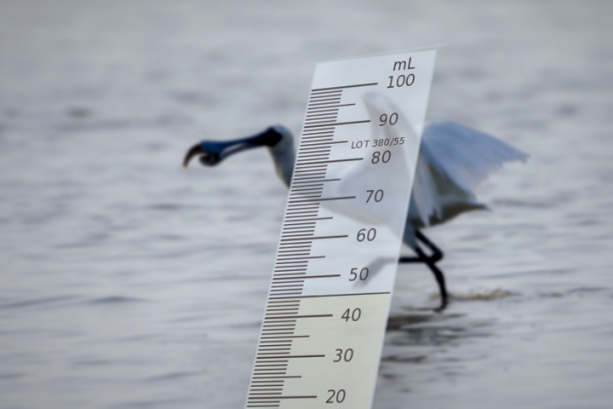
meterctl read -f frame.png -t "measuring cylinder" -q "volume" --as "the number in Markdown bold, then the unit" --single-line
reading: **45** mL
